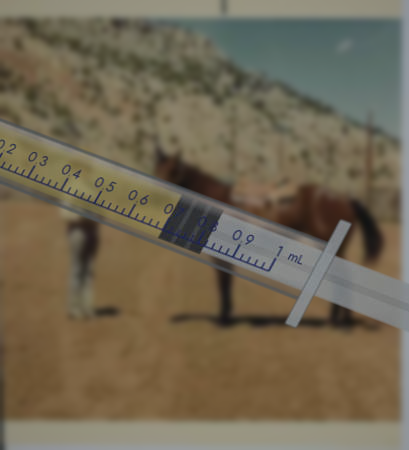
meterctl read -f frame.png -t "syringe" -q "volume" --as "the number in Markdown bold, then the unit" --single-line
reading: **0.7** mL
